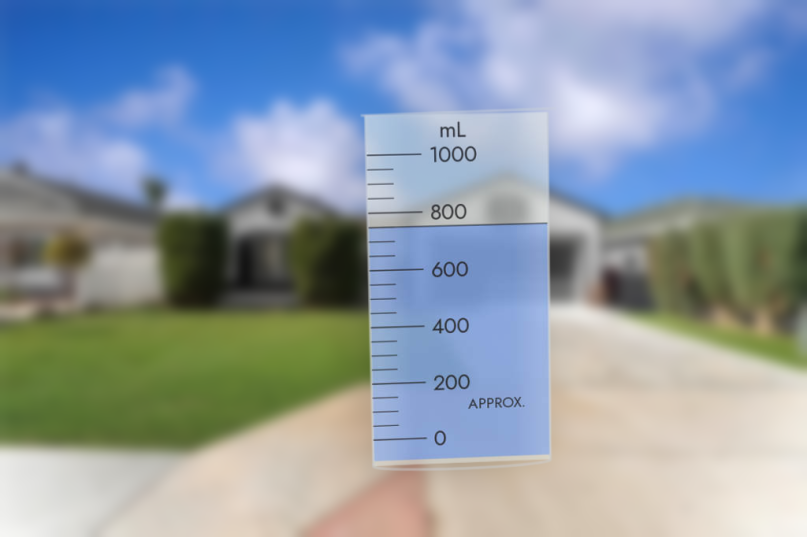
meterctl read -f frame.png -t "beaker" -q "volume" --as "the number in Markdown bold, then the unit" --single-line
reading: **750** mL
